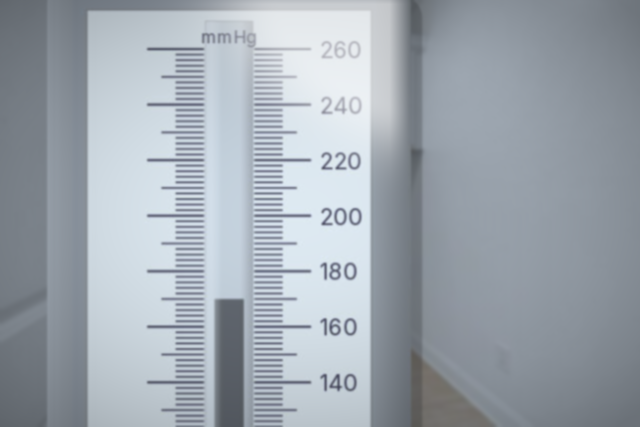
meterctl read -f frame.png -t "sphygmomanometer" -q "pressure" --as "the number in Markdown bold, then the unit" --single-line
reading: **170** mmHg
